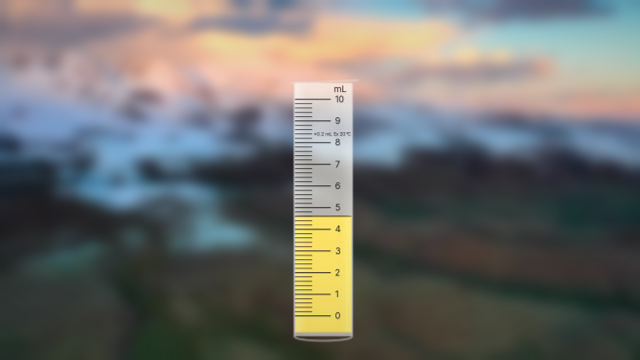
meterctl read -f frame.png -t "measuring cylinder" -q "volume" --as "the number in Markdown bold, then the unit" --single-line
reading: **4.6** mL
